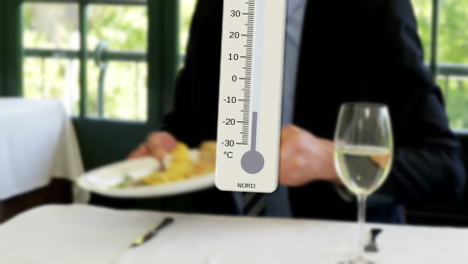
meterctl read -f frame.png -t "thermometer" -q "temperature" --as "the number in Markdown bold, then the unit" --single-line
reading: **-15** °C
